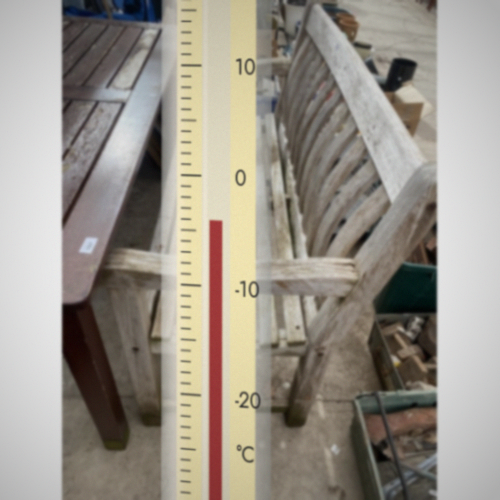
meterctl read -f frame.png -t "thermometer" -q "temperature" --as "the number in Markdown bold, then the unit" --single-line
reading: **-4** °C
